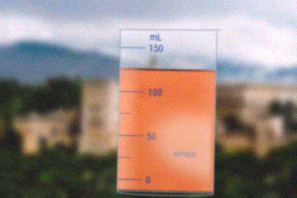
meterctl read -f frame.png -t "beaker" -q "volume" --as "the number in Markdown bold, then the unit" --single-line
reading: **125** mL
